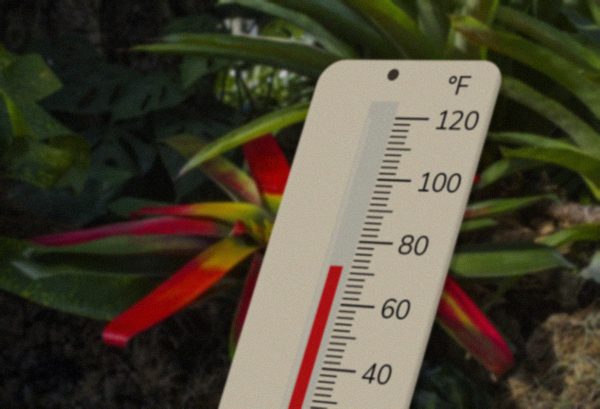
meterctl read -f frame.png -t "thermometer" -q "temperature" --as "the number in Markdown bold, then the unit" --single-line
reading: **72** °F
